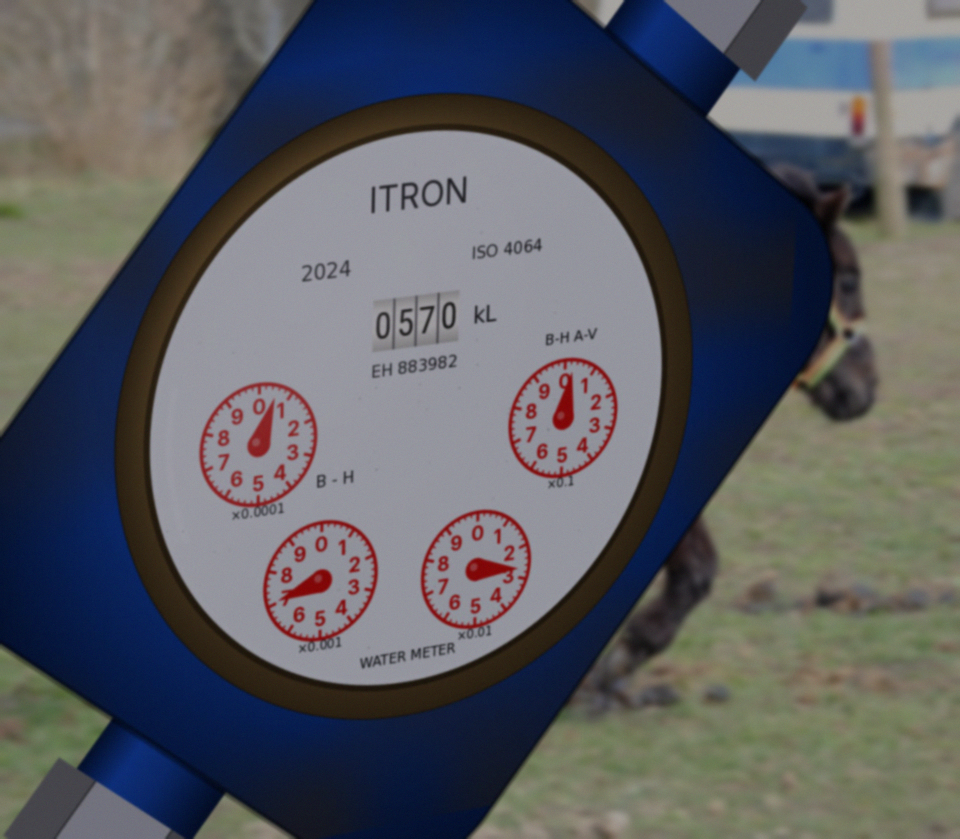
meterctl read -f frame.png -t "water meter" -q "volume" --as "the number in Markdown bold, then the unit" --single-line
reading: **570.0270** kL
